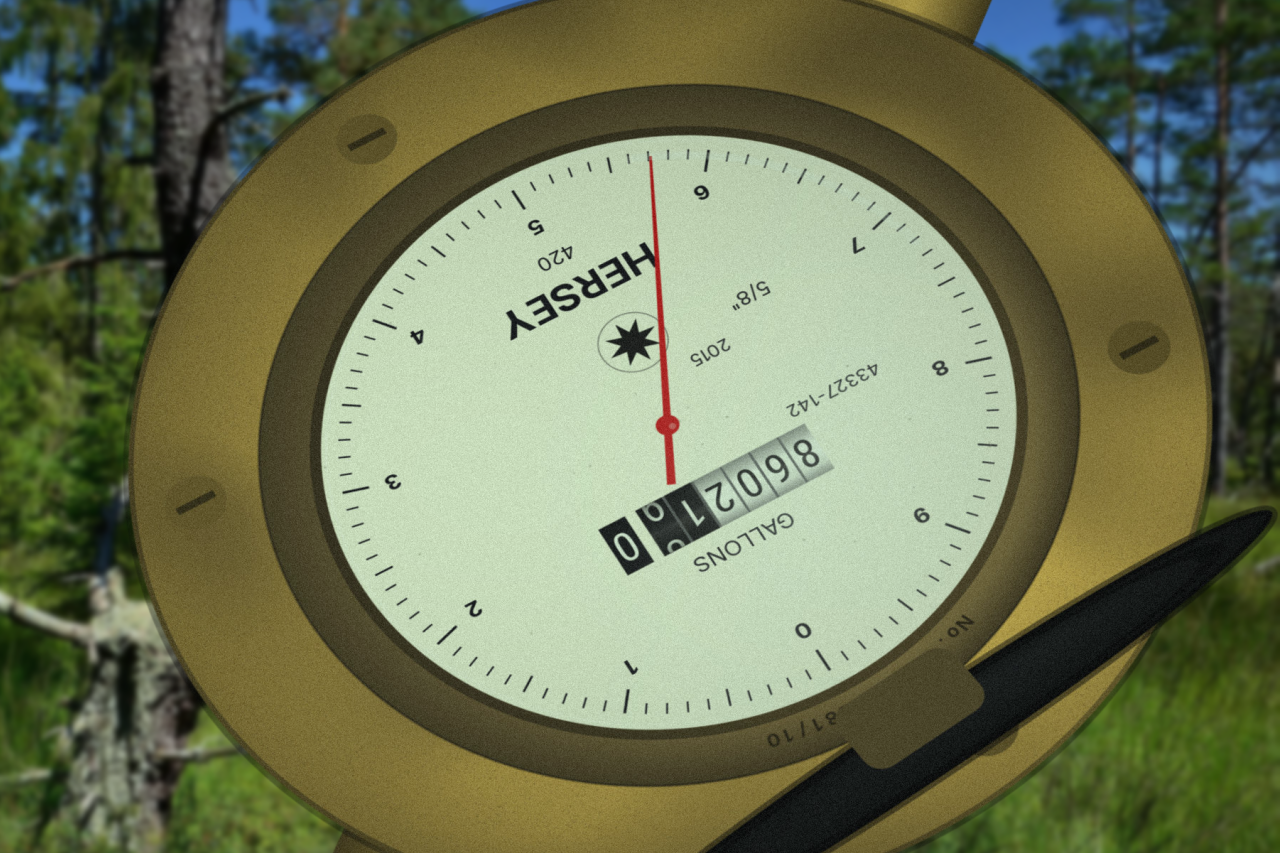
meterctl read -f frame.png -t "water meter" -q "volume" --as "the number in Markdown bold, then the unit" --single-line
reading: **8602185.7** gal
